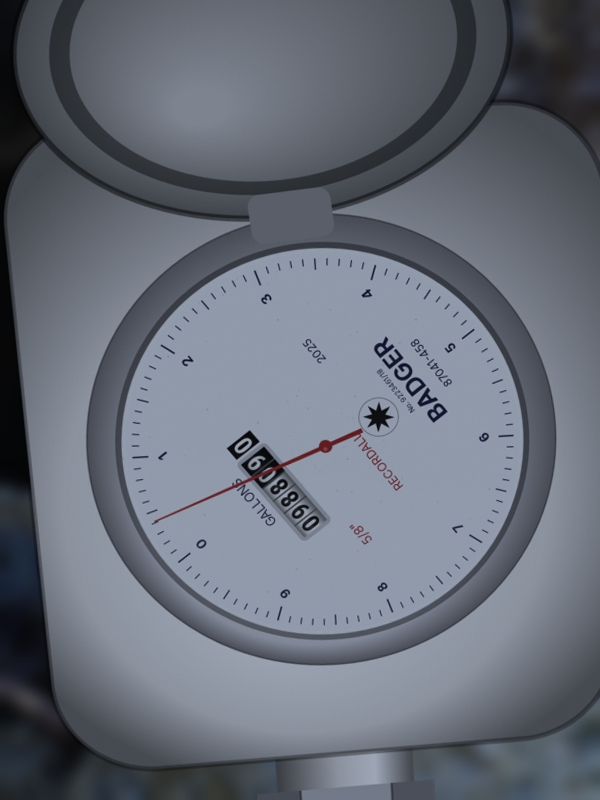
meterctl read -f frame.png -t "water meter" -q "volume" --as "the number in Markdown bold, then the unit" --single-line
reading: **988090.4** gal
